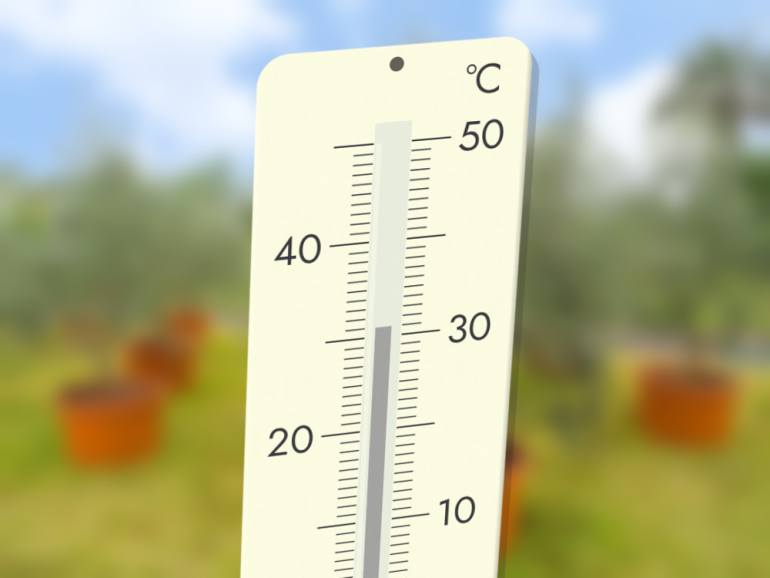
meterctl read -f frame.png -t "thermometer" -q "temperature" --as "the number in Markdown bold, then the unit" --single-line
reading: **31** °C
